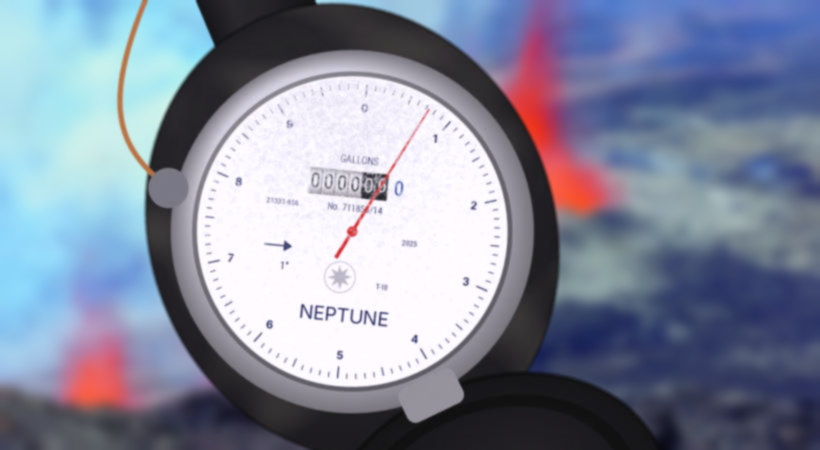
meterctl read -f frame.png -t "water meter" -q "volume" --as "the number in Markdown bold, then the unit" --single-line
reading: **60.7** gal
